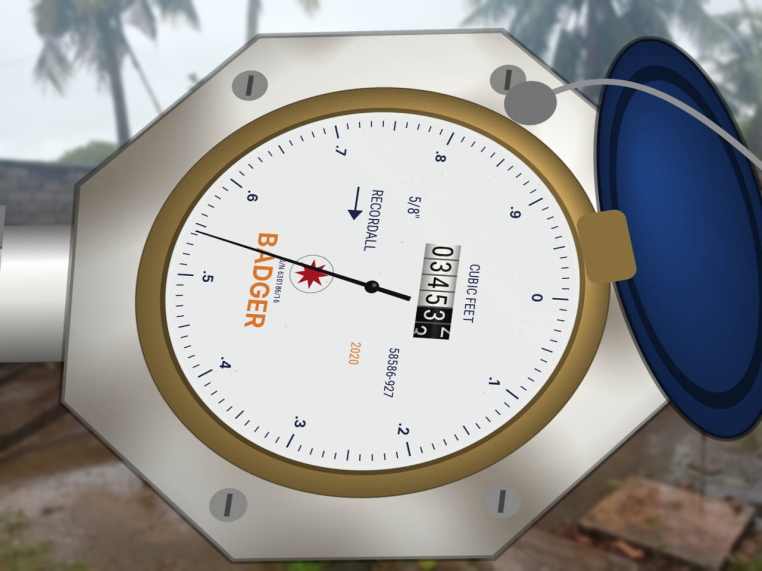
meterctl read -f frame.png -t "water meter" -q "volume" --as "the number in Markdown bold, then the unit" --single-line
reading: **34532.54** ft³
